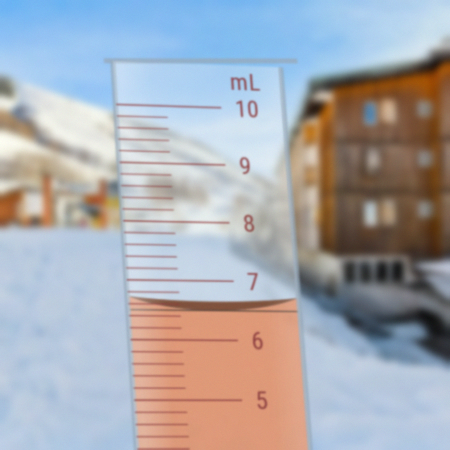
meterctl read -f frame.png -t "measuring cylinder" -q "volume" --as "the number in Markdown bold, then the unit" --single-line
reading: **6.5** mL
